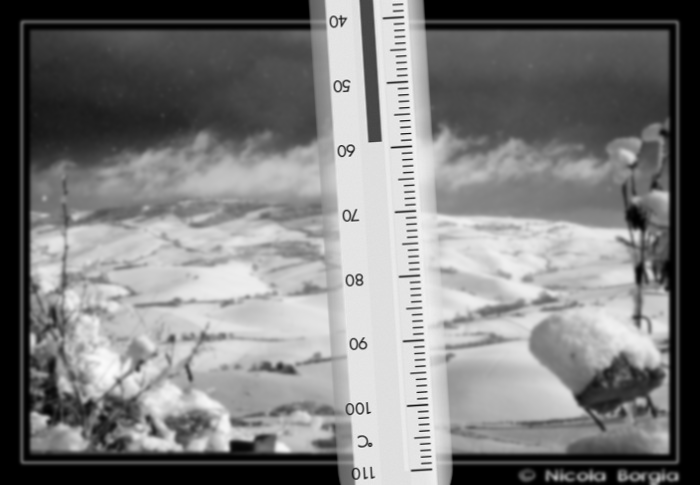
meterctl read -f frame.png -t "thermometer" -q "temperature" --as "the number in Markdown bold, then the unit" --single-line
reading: **59** °C
